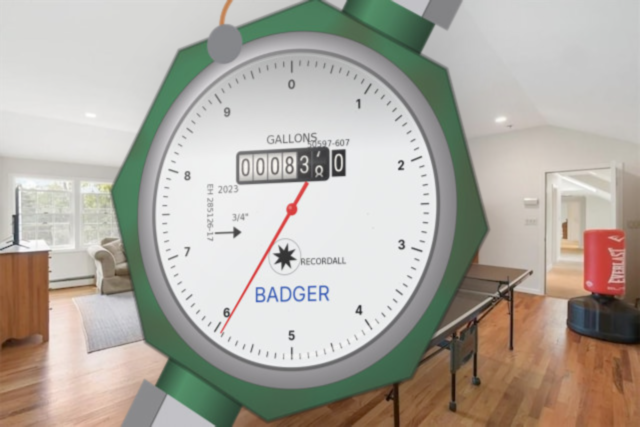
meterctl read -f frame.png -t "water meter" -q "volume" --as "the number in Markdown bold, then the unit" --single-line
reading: **8375.9** gal
